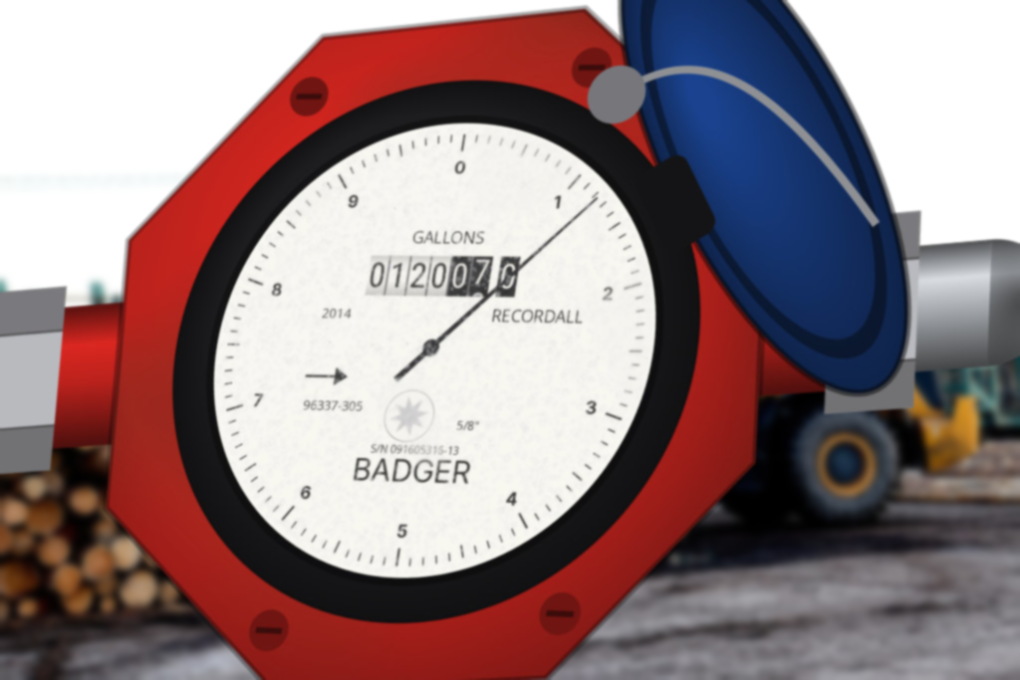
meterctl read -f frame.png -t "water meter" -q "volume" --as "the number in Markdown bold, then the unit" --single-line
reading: **120071.2** gal
